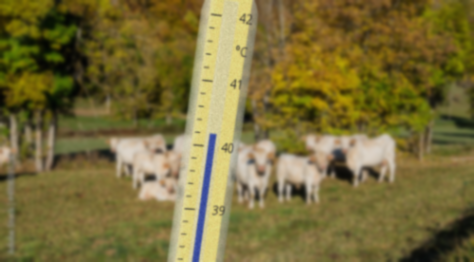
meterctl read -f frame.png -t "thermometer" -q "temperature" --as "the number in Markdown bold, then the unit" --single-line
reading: **40.2** °C
